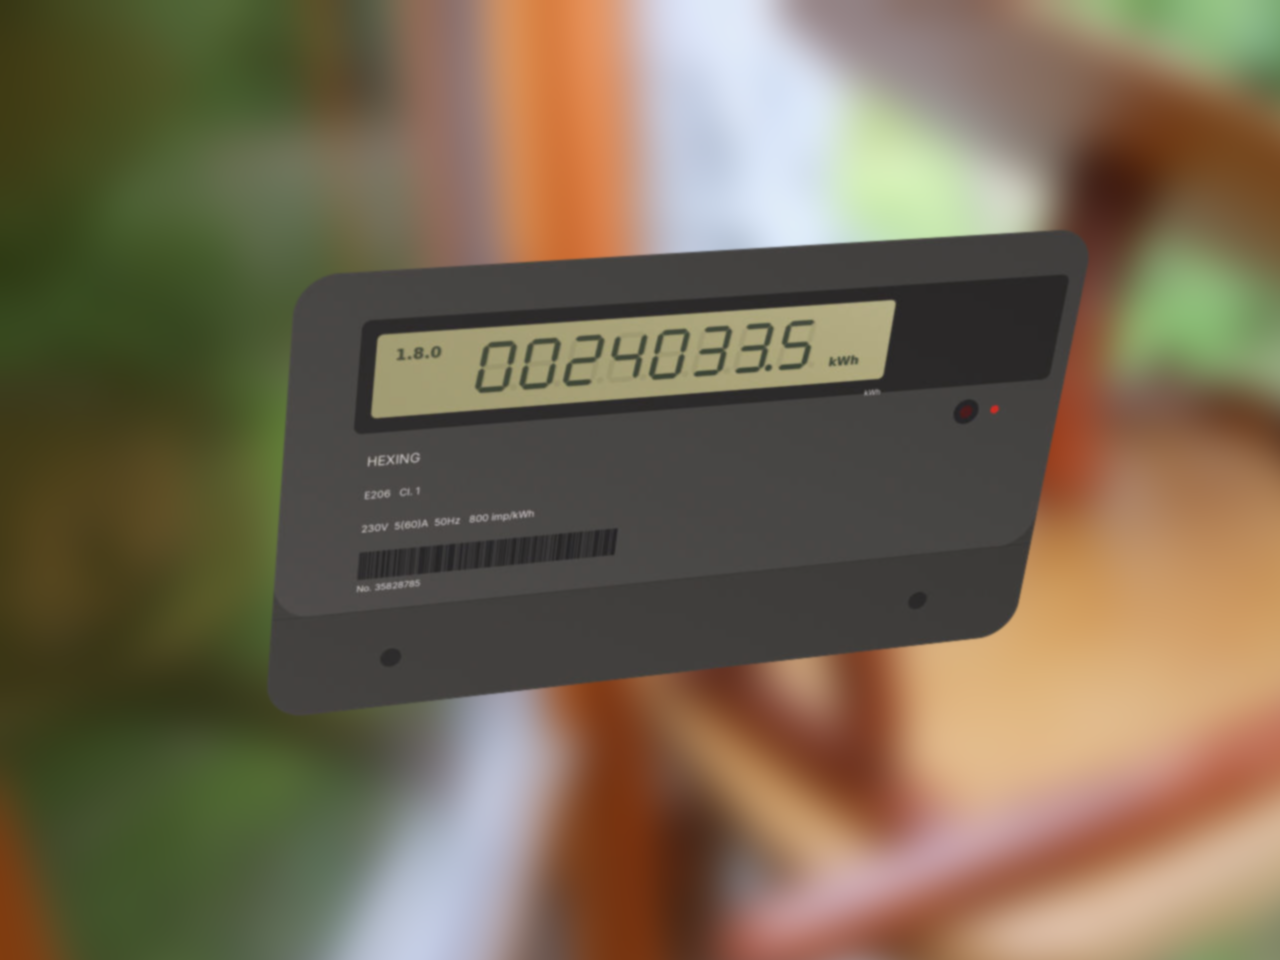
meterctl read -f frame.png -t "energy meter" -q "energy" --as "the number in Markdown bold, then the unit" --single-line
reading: **24033.5** kWh
